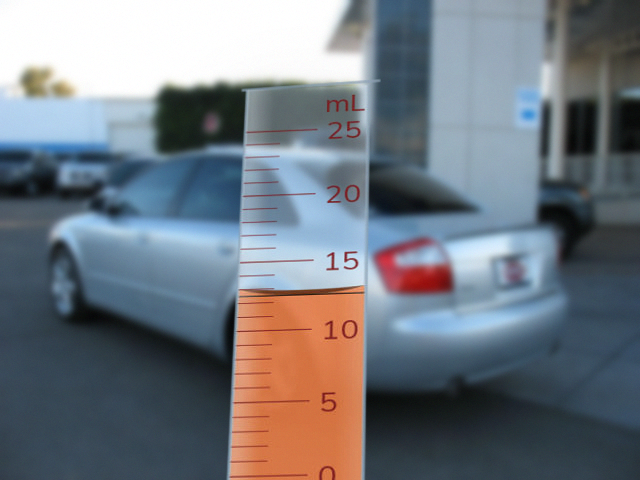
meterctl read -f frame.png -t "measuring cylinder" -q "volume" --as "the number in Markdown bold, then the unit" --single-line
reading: **12.5** mL
